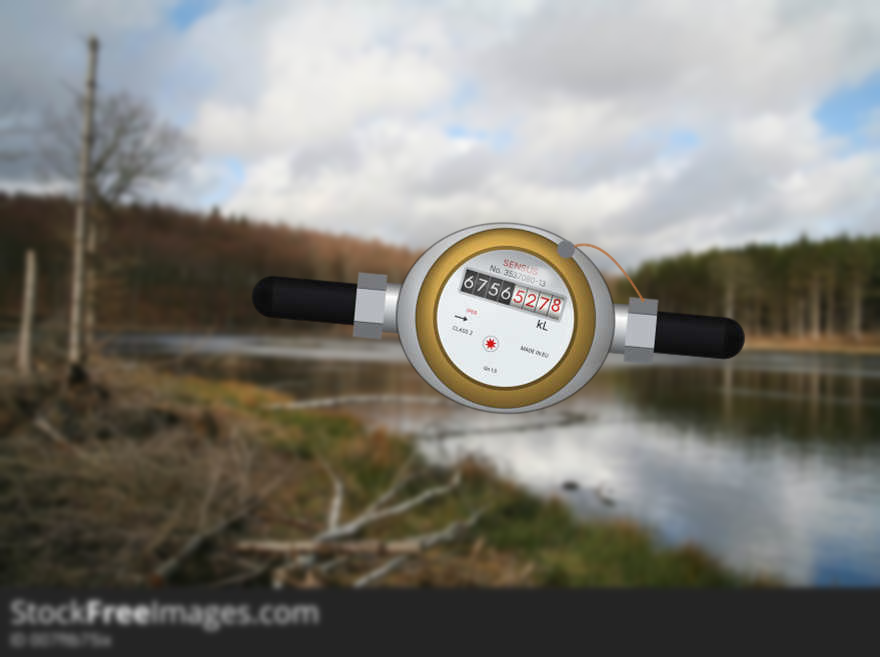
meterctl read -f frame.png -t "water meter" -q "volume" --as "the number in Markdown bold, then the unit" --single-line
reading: **6756.5278** kL
